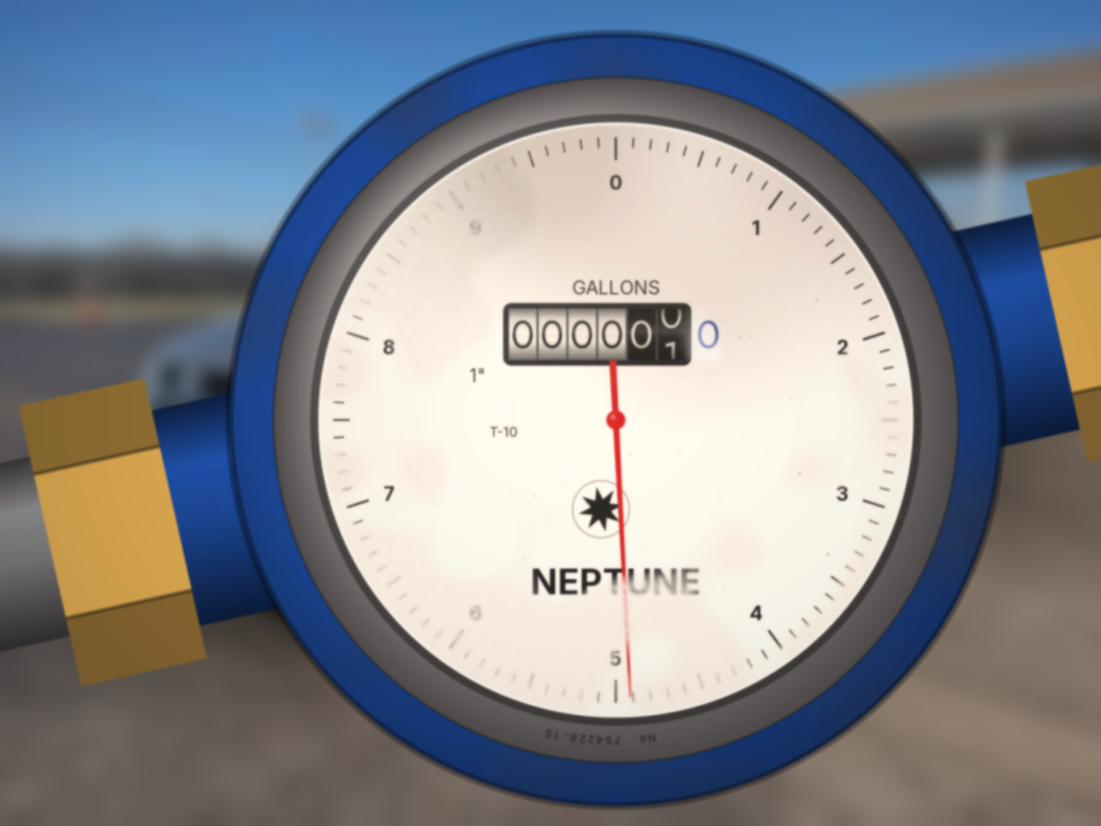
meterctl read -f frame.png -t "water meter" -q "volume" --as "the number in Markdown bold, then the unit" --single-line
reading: **4.9** gal
